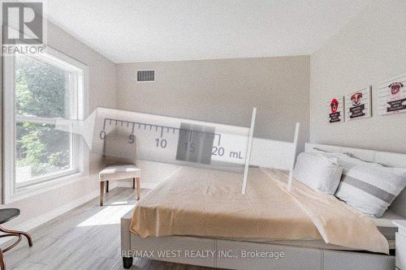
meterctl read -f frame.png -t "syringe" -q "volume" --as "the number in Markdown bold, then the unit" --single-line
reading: **13** mL
